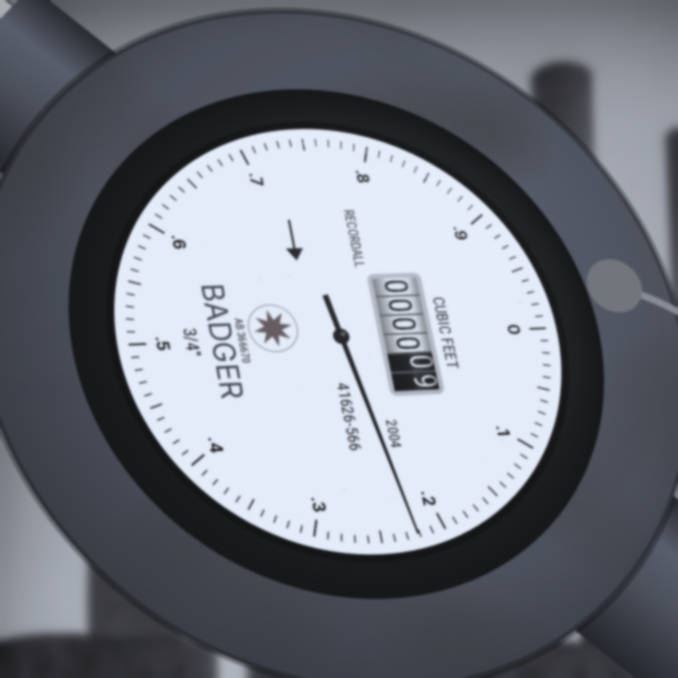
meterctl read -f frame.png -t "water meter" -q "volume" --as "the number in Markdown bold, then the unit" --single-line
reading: **9.22** ft³
